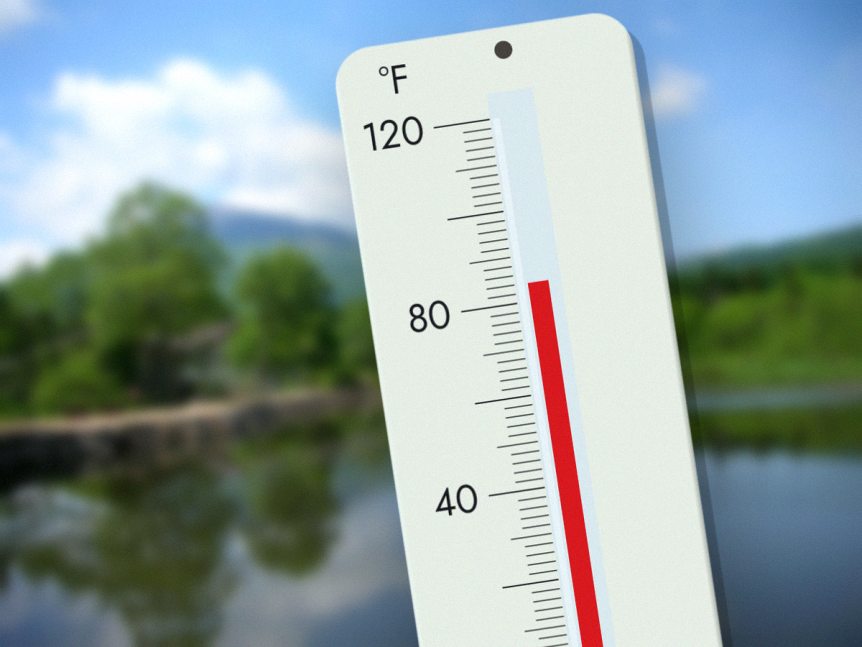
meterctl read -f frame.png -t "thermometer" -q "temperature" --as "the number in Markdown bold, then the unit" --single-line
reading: **84** °F
